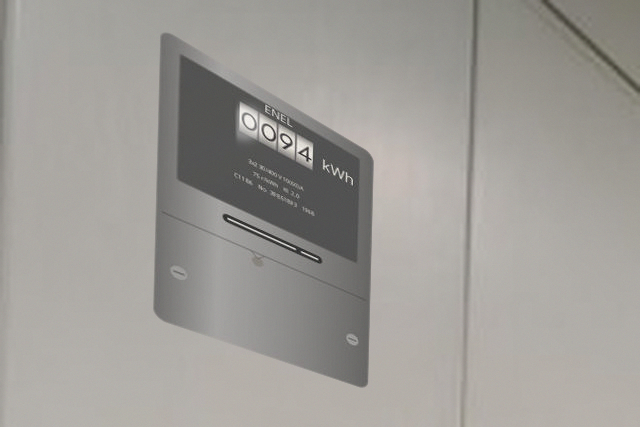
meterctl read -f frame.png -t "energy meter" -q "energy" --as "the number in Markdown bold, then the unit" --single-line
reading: **94** kWh
